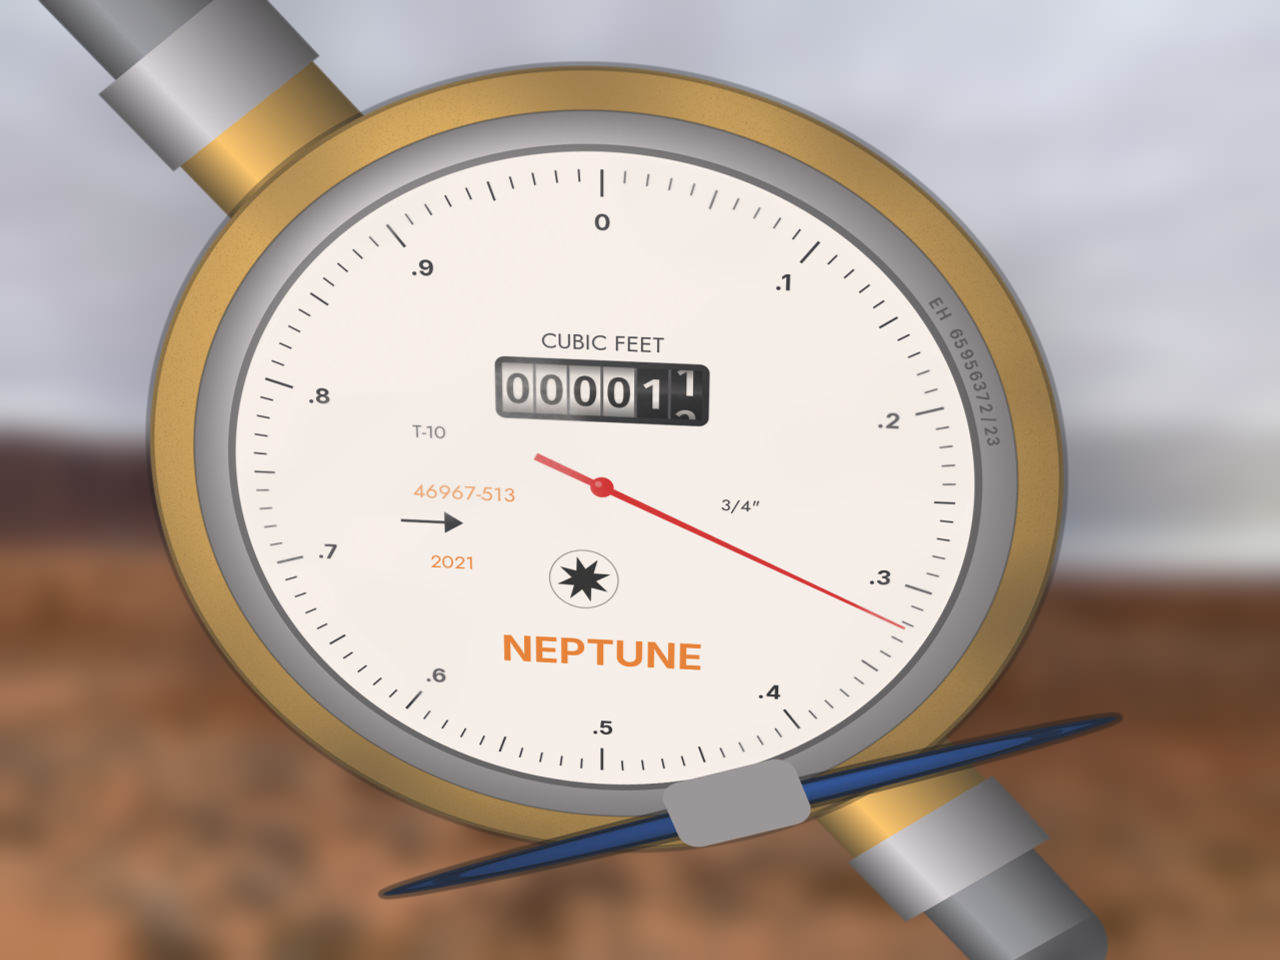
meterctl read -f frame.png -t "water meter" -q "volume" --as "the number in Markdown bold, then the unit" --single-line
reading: **11.32** ft³
